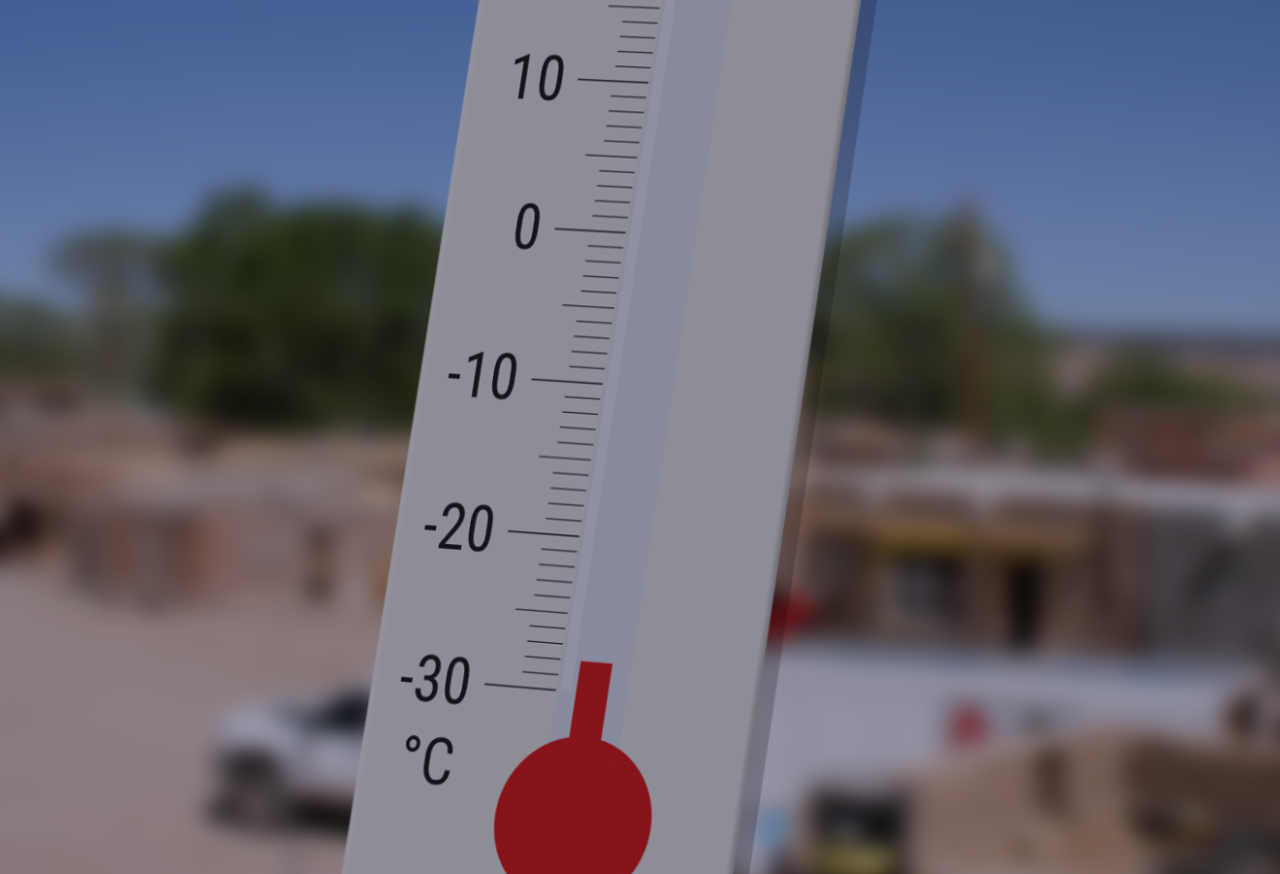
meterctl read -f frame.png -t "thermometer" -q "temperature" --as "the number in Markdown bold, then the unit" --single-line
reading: **-28** °C
